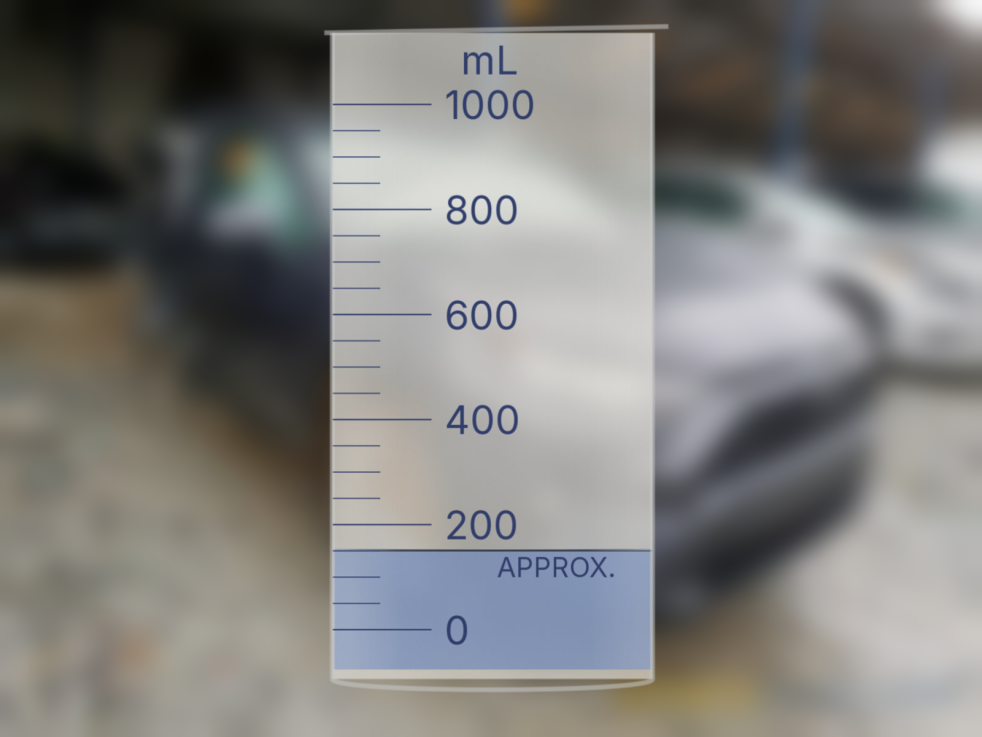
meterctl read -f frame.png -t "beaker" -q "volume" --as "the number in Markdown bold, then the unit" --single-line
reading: **150** mL
